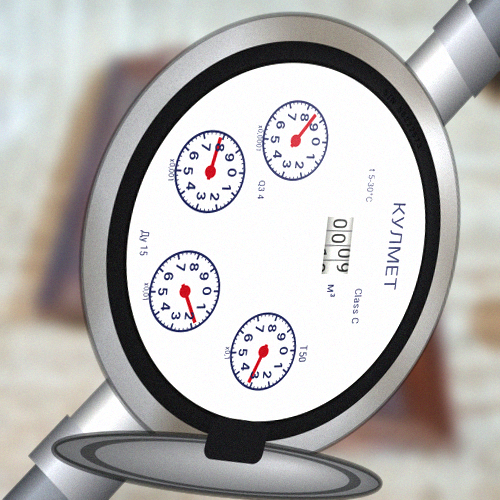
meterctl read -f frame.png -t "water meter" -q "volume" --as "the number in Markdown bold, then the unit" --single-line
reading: **9.3178** m³
